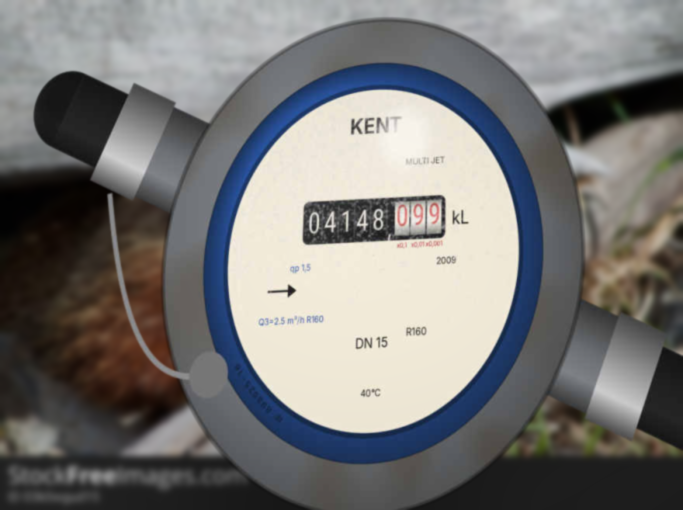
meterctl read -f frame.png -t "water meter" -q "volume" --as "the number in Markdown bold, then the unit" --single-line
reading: **4148.099** kL
